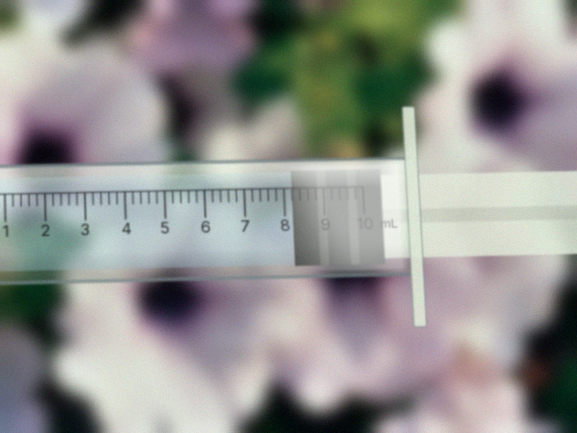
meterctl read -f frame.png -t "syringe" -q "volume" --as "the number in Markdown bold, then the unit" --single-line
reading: **8.2** mL
